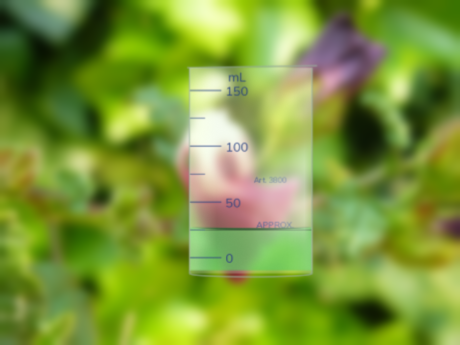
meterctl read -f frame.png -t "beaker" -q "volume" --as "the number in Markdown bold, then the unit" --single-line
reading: **25** mL
